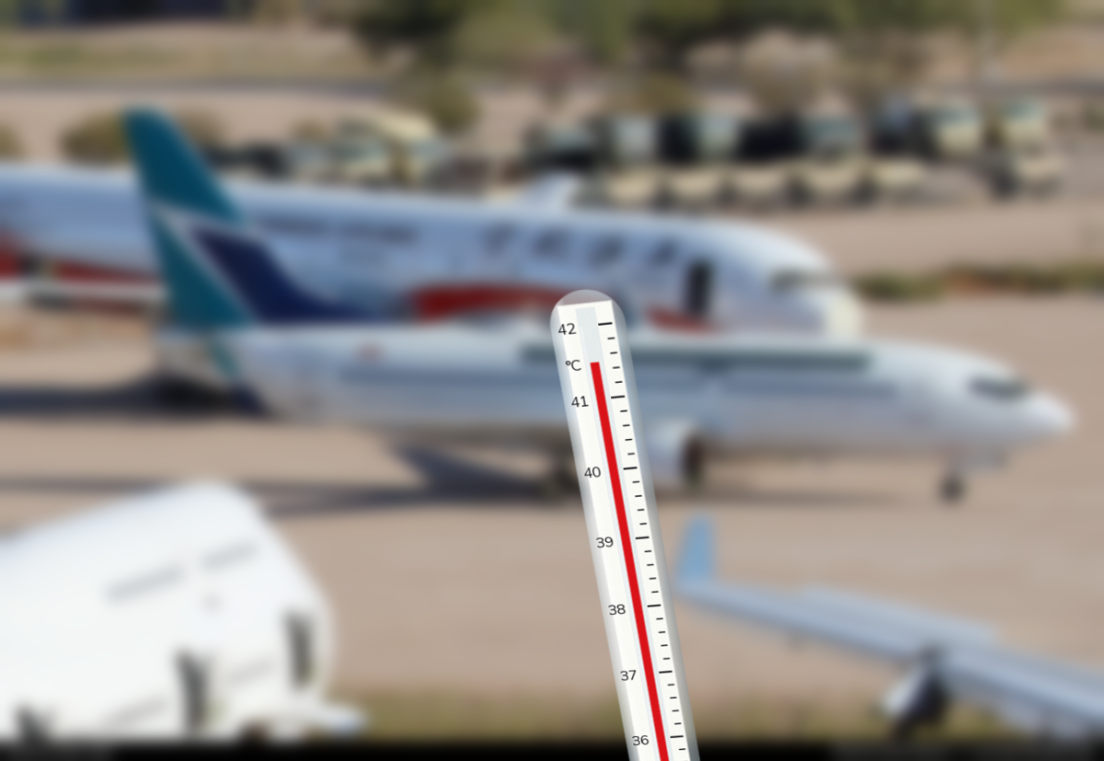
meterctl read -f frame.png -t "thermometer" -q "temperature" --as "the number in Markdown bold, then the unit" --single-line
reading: **41.5** °C
